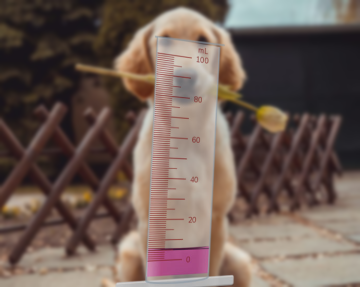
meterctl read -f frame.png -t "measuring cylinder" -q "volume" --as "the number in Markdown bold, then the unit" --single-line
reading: **5** mL
